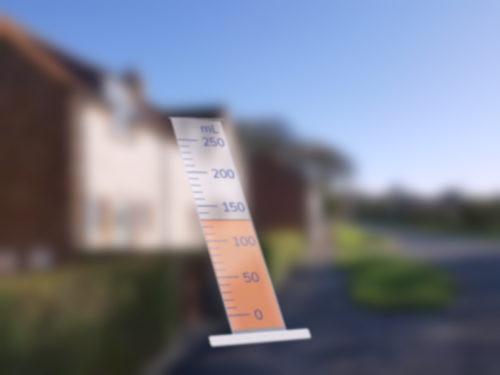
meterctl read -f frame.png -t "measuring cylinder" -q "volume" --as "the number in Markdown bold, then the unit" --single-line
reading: **130** mL
